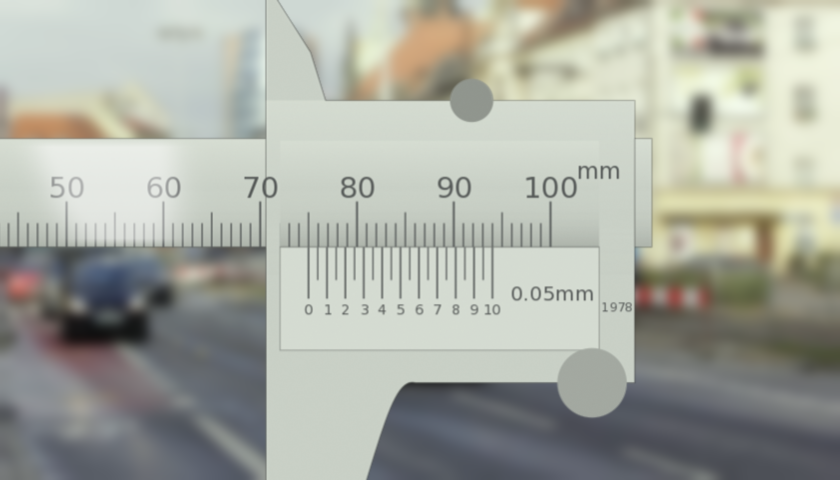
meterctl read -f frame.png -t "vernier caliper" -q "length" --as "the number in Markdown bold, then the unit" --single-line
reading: **75.0** mm
